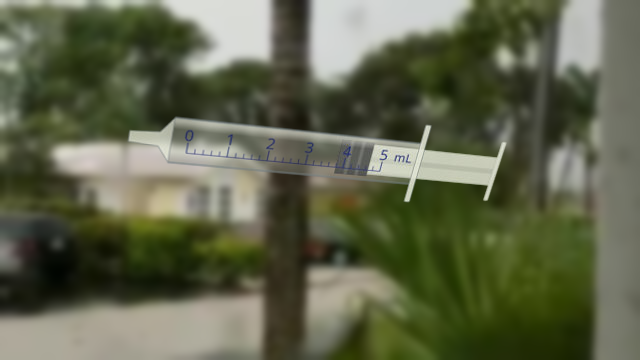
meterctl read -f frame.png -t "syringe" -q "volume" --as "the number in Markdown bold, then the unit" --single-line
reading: **3.8** mL
